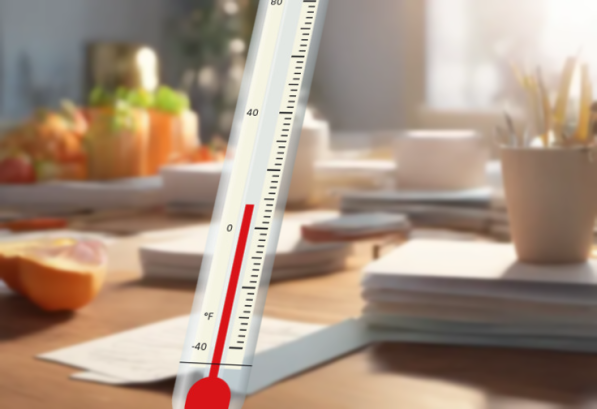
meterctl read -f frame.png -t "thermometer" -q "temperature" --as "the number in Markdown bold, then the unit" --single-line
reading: **8** °F
